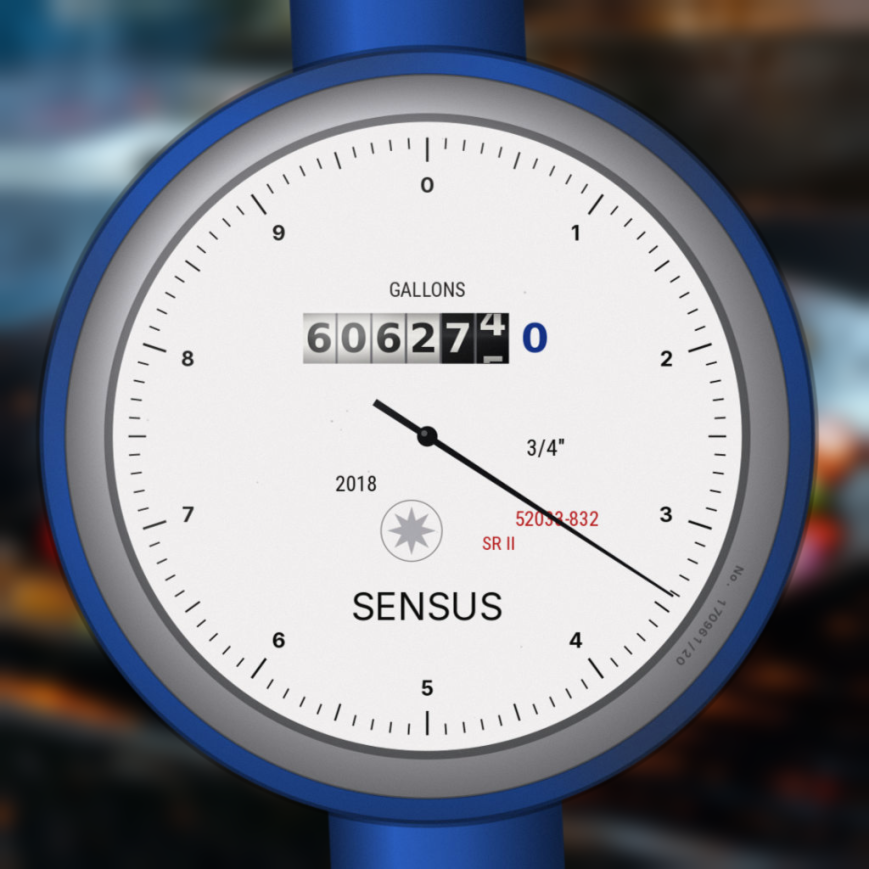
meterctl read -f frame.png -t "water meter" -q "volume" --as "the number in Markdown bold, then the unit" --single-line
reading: **6062743.4** gal
